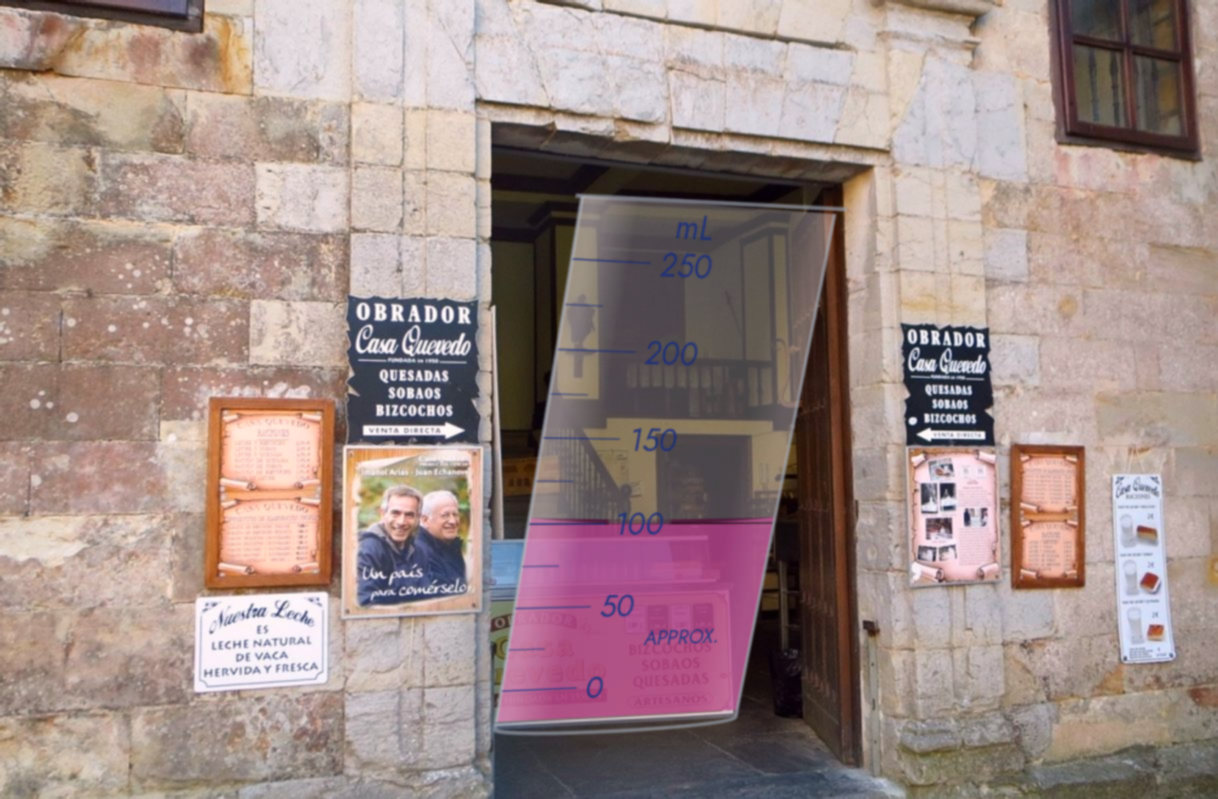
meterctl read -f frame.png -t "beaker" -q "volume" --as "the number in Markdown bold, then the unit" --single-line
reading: **100** mL
